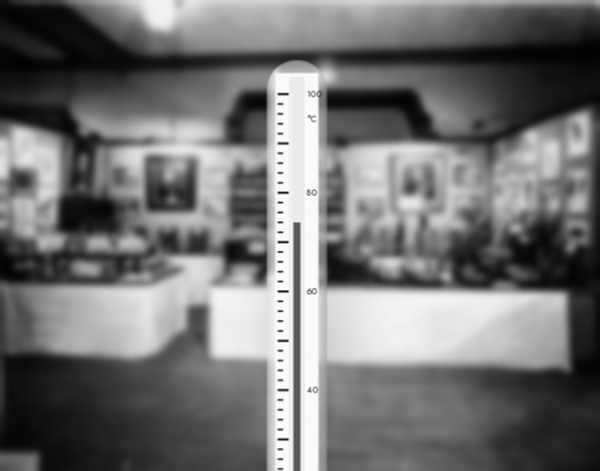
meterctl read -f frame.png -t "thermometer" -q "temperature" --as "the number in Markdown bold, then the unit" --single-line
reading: **74** °C
